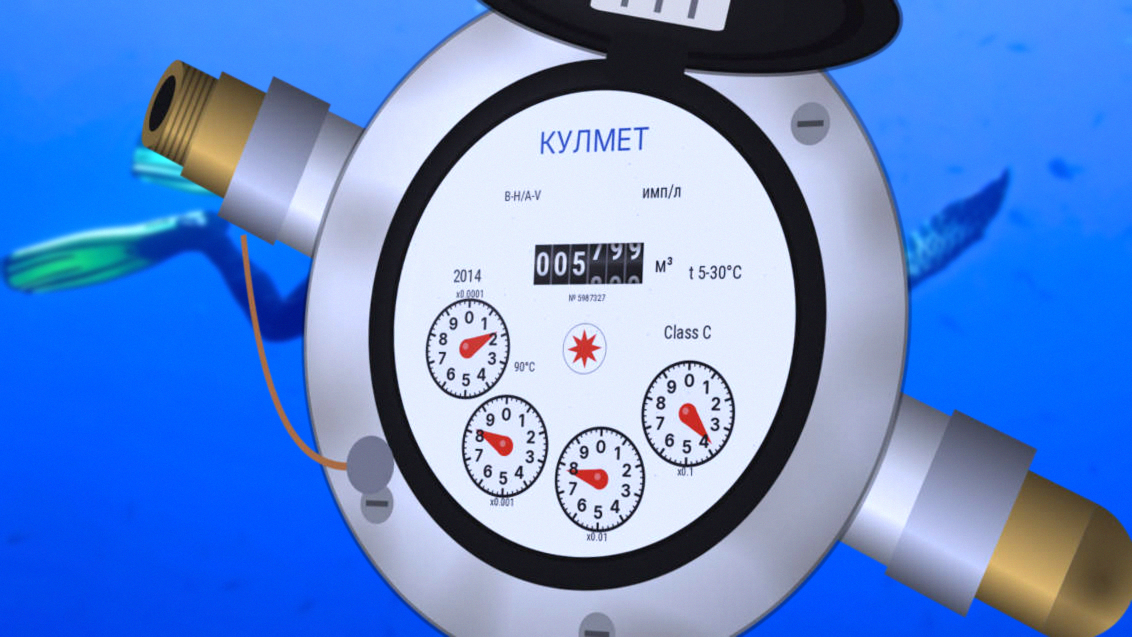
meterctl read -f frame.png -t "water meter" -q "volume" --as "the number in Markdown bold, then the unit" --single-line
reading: **5799.3781** m³
